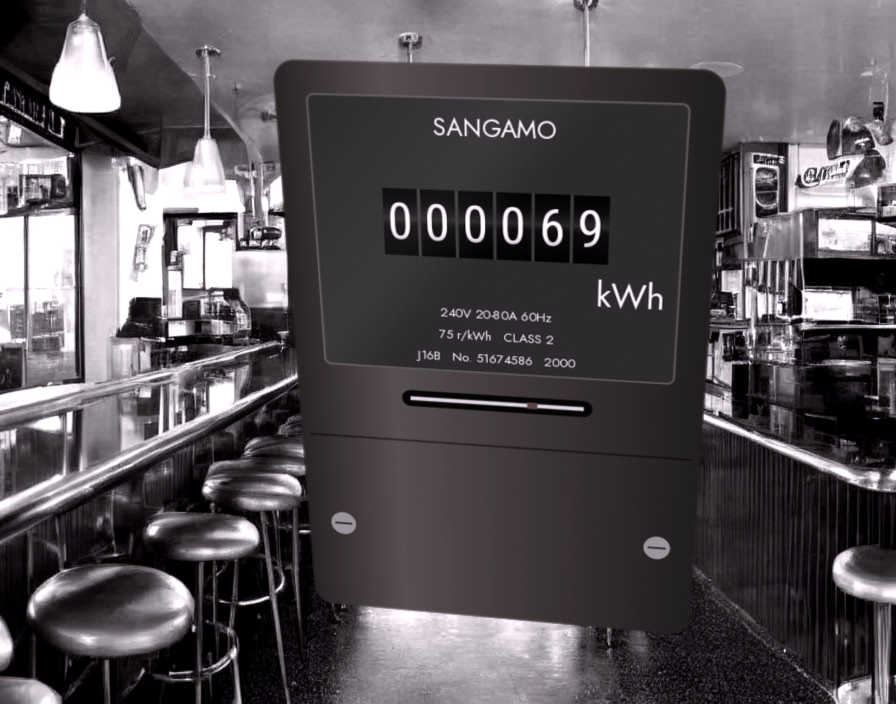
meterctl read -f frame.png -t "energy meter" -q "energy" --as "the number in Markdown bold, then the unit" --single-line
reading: **69** kWh
